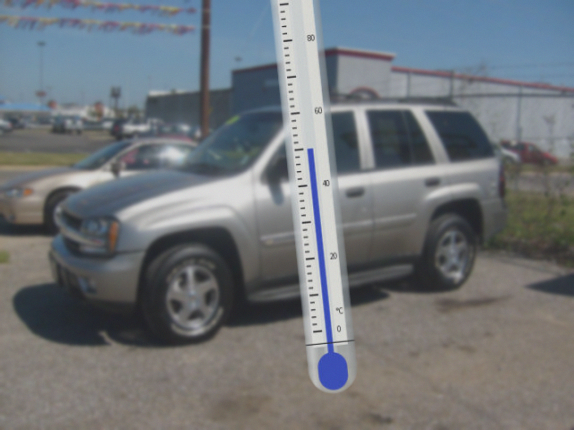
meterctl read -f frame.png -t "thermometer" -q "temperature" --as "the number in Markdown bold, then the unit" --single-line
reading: **50** °C
